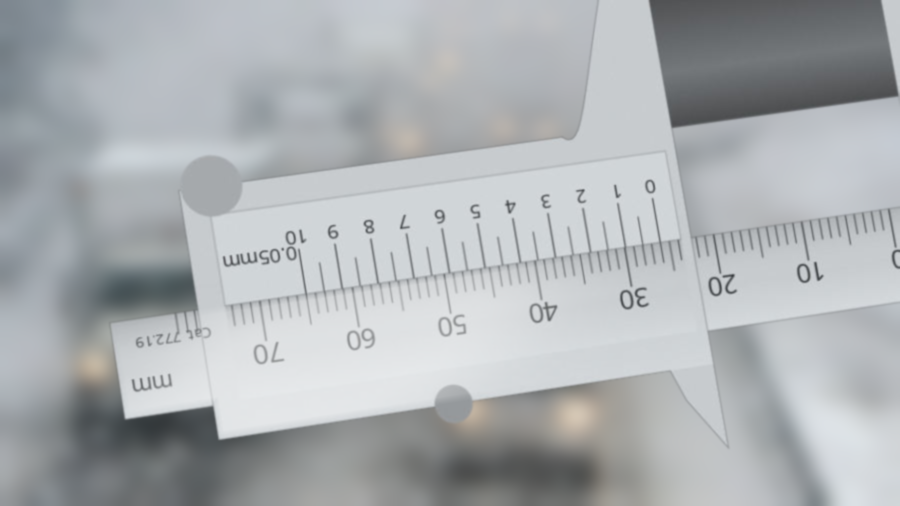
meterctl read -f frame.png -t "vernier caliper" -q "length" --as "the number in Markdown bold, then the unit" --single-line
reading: **26.0** mm
